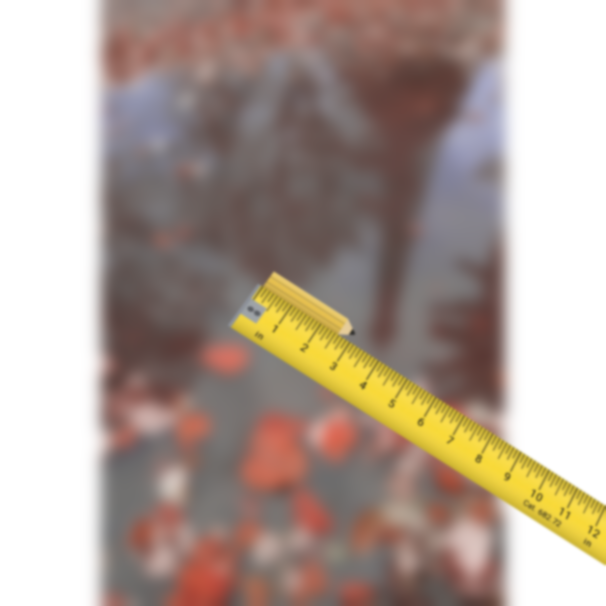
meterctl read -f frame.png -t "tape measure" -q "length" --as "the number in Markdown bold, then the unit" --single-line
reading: **3** in
